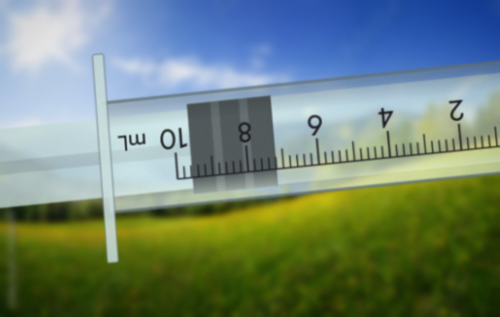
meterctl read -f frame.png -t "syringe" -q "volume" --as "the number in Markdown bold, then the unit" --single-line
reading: **7.2** mL
